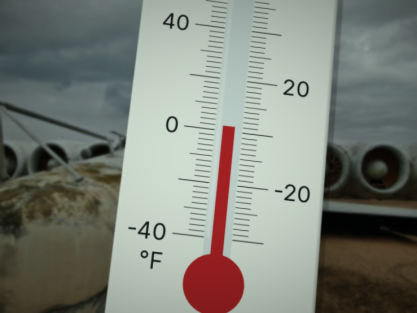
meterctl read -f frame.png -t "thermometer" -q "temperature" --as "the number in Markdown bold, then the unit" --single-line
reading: **2** °F
